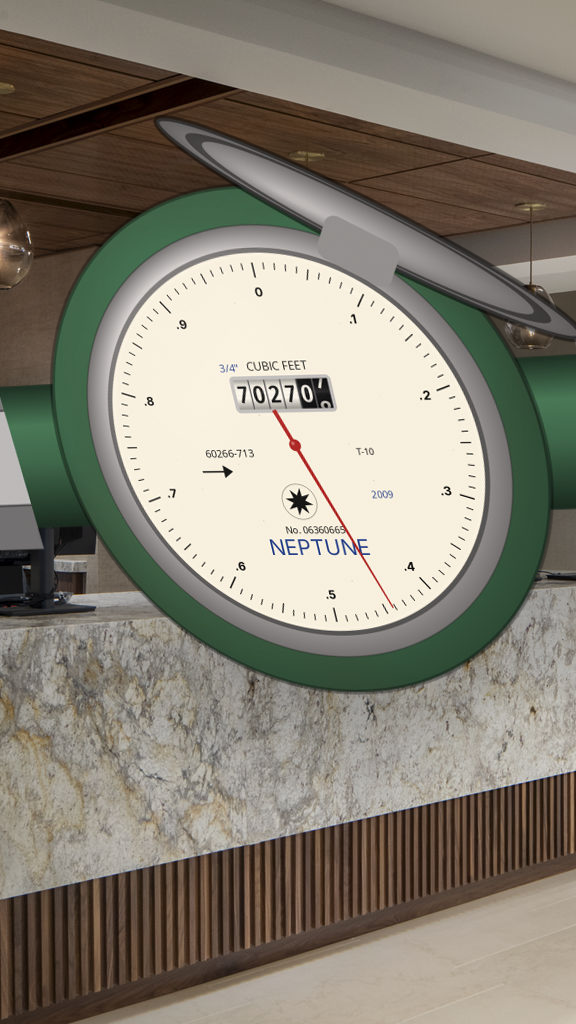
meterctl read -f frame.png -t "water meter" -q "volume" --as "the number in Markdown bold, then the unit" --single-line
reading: **702707.44** ft³
